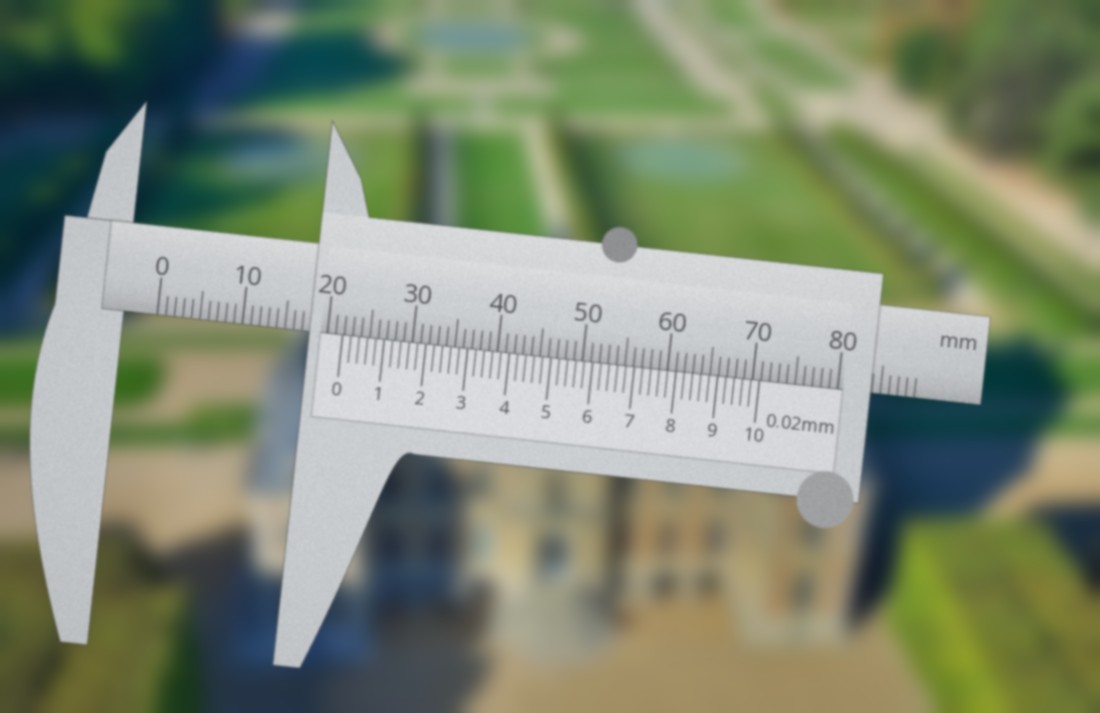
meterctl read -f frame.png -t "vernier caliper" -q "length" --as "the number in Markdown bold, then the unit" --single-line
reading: **21.8** mm
